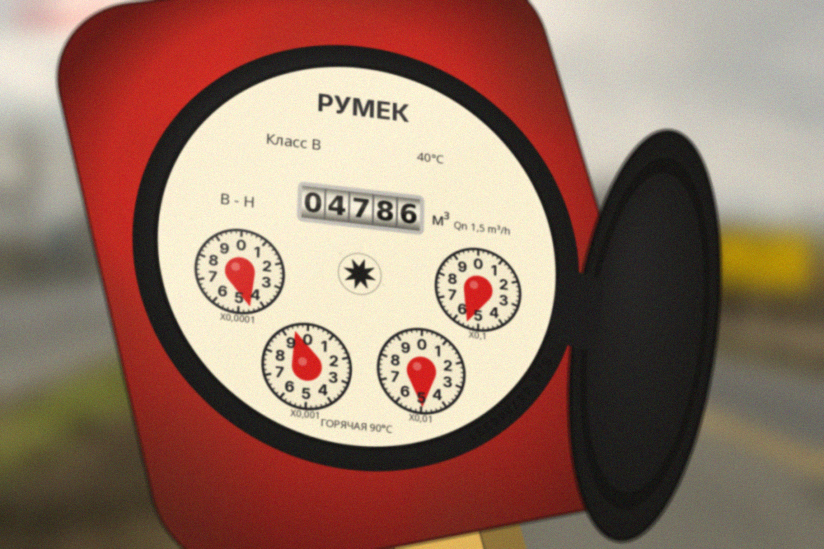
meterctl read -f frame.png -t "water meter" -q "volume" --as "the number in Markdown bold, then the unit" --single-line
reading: **4786.5494** m³
